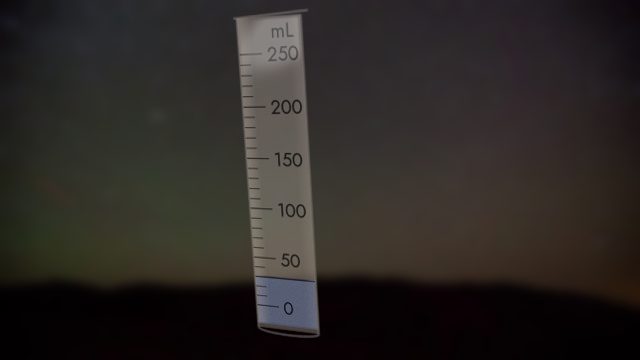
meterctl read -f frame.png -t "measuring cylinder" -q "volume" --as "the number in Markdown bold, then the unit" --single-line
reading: **30** mL
